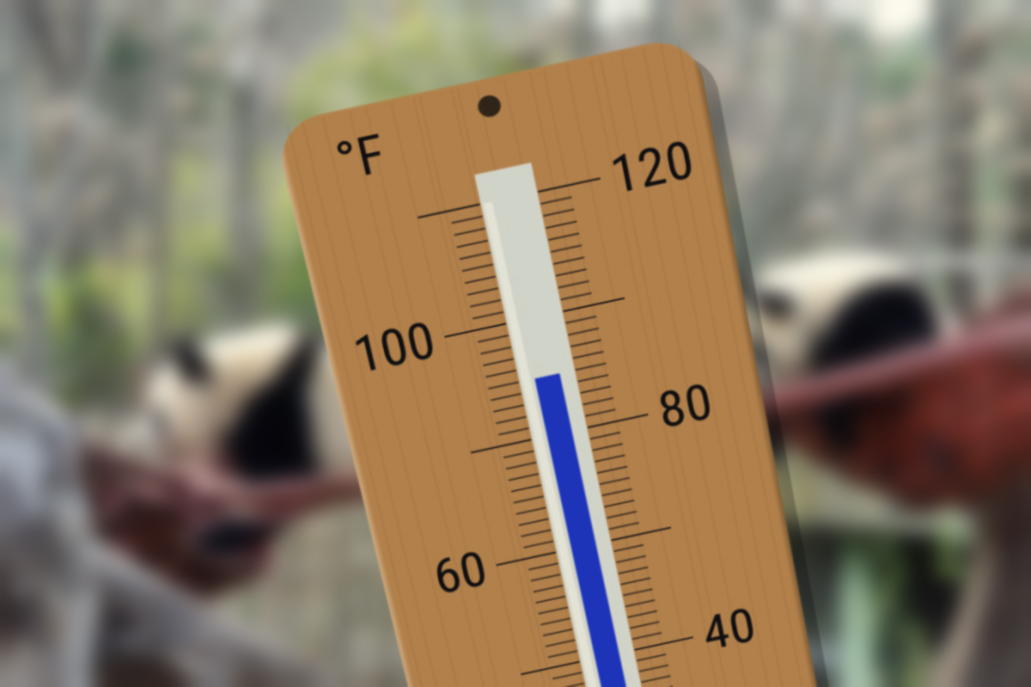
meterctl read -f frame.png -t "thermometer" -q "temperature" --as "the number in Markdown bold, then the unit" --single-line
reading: **90** °F
